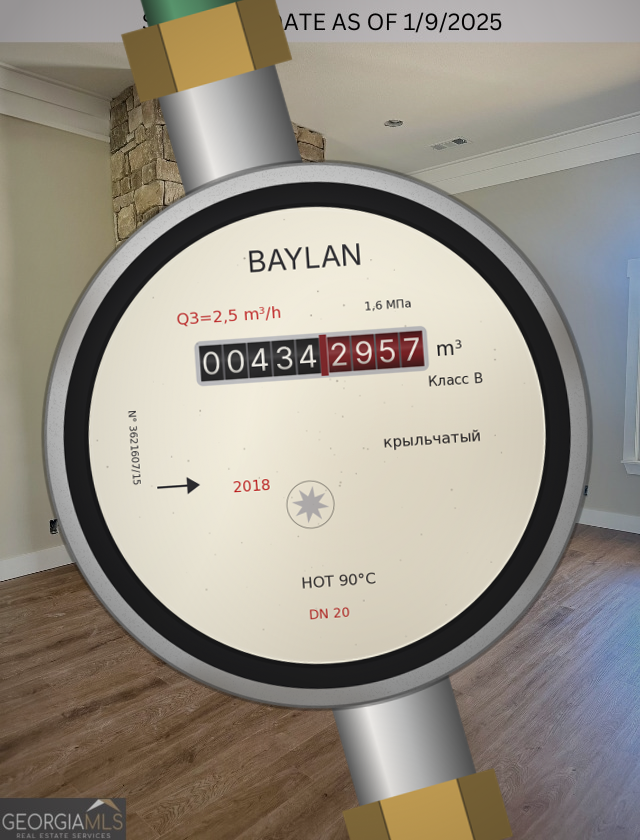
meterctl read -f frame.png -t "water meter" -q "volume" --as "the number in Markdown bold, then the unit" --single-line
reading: **434.2957** m³
